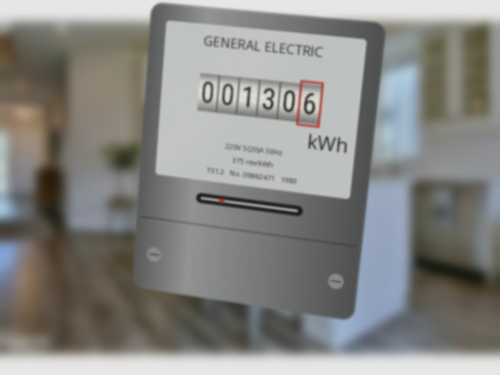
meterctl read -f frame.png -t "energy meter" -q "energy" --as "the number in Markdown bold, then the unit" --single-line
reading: **130.6** kWh
